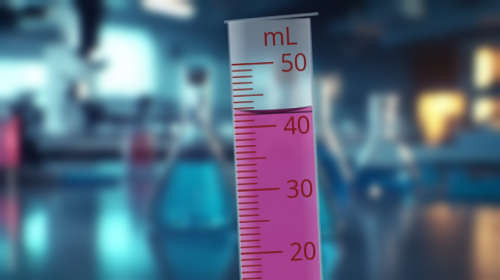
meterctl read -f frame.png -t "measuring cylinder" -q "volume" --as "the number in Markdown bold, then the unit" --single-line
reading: **42** mL
